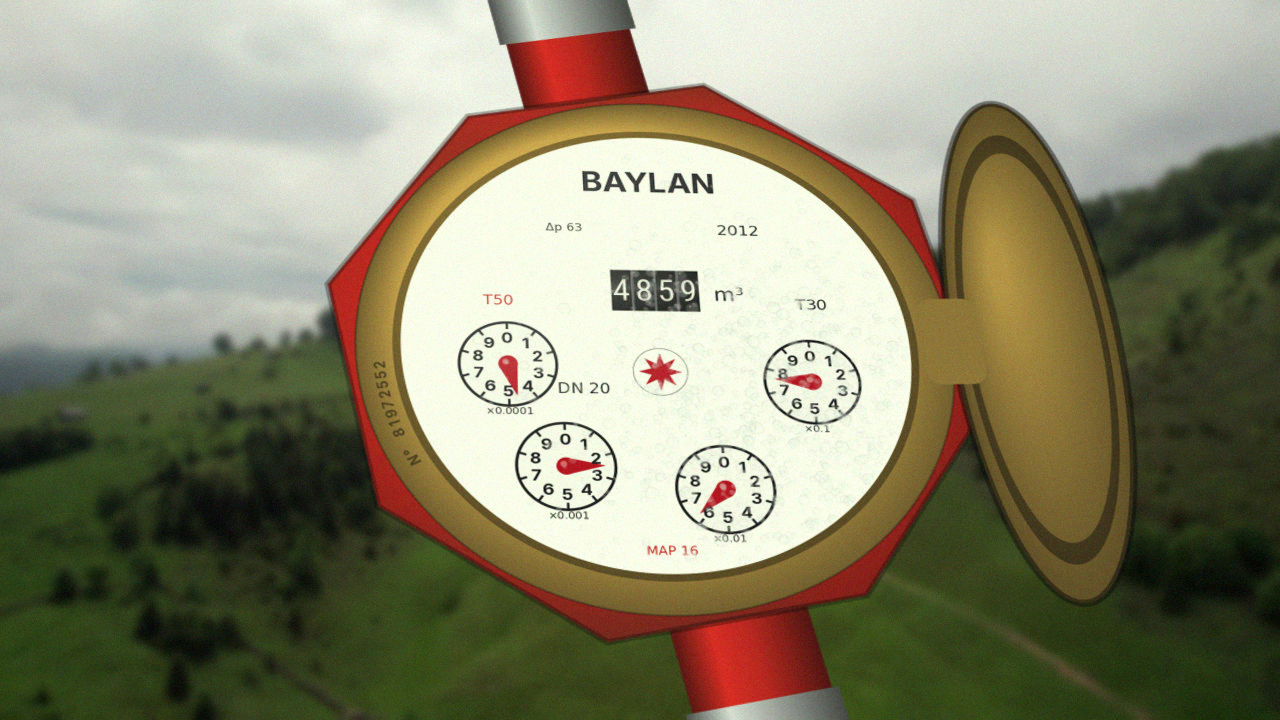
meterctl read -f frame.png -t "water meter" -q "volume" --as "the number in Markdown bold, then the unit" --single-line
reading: **4859.7624** m³
